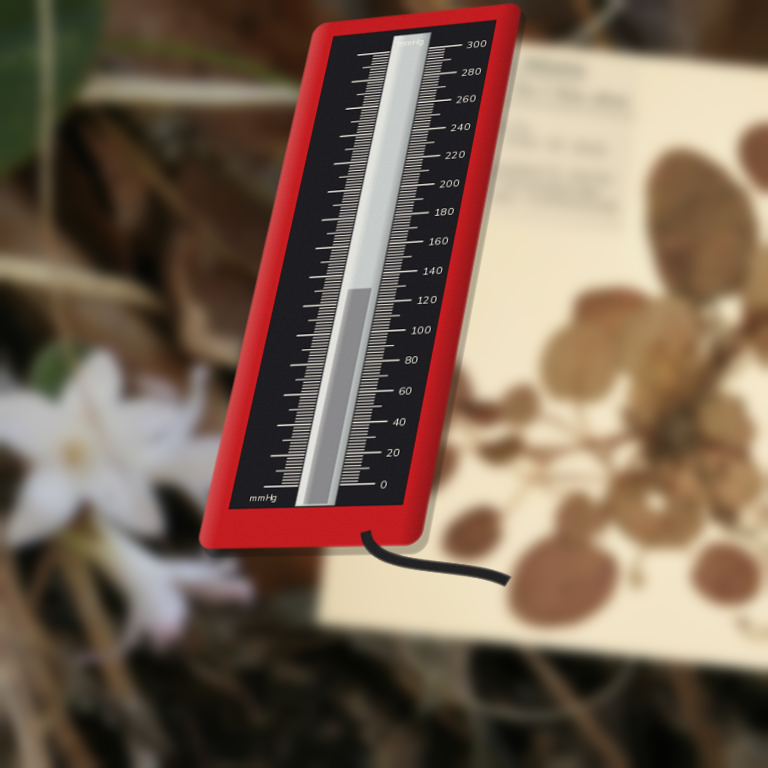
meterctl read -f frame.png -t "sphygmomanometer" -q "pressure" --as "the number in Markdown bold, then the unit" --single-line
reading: **130** mmHg
